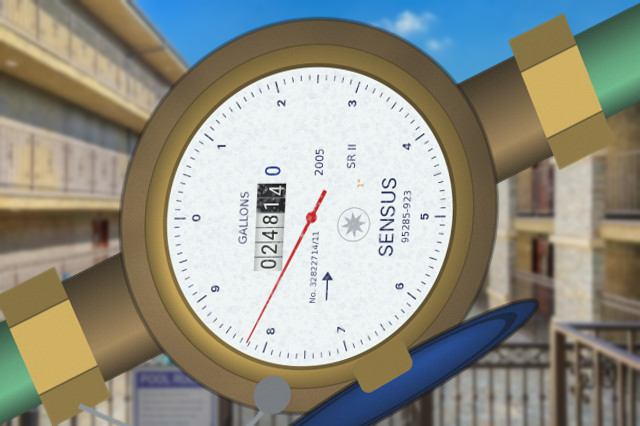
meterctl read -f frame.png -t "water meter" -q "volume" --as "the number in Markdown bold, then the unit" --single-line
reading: **248138.2** gal
